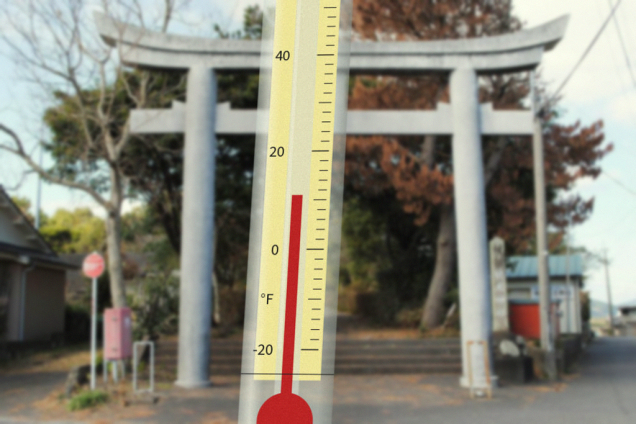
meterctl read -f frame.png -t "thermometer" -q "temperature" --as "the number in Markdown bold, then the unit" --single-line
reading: **11** °F
